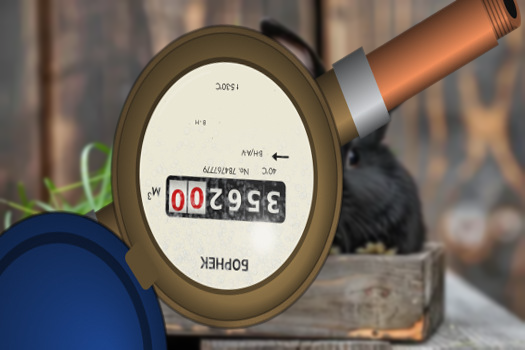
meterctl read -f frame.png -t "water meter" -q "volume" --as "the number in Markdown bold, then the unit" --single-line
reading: **3562.00** m³
